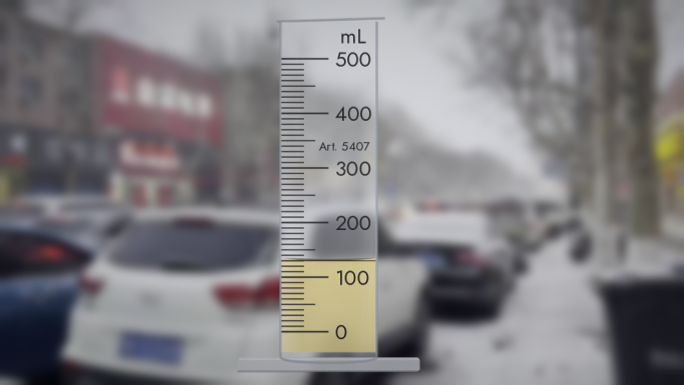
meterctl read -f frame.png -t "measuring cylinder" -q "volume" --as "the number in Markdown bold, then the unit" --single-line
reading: **130** mL
